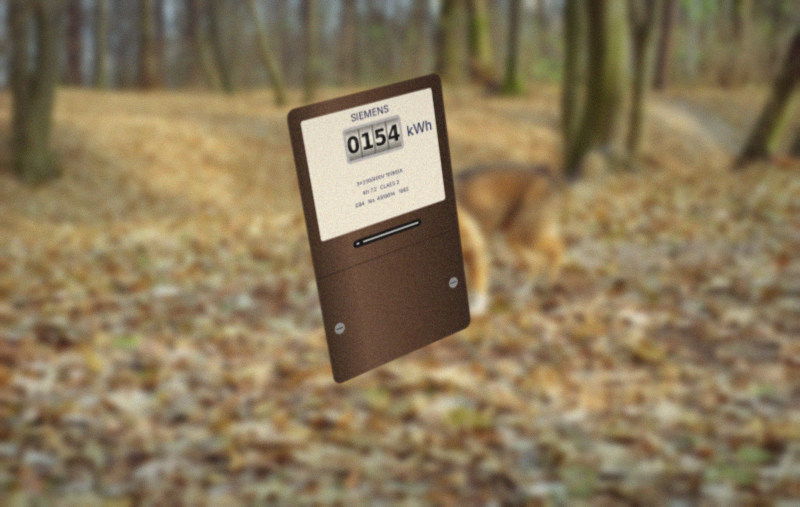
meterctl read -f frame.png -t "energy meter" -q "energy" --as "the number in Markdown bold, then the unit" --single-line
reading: **154** kWh
